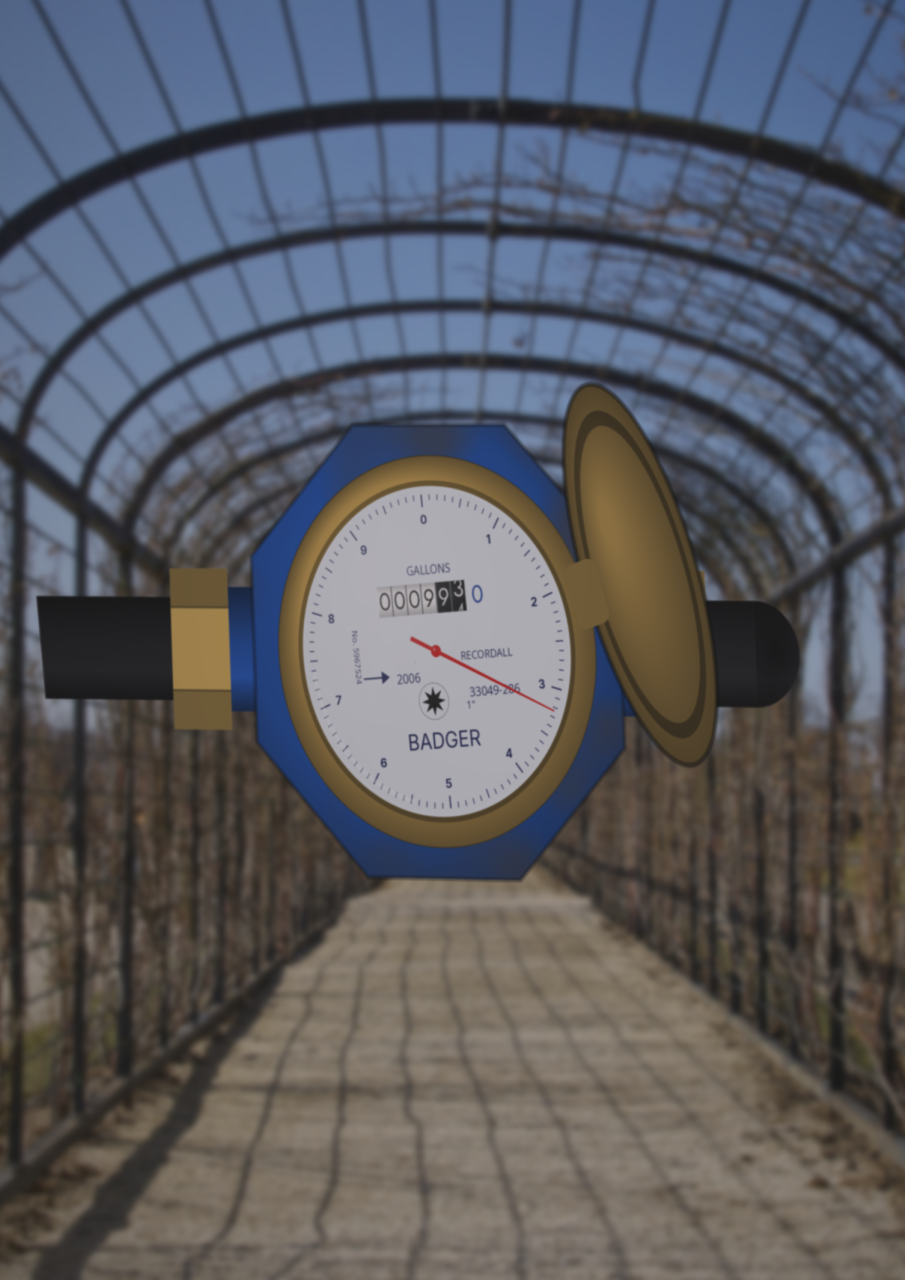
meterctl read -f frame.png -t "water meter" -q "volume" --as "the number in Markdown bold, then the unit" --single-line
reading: **9933.2** gal
